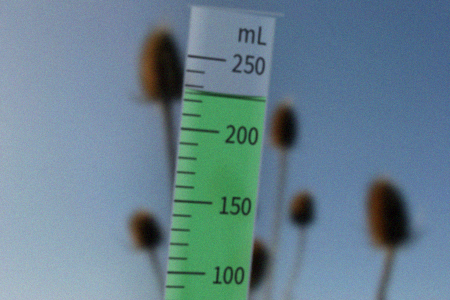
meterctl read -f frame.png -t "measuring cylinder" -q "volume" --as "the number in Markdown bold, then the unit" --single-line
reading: **225** mL
